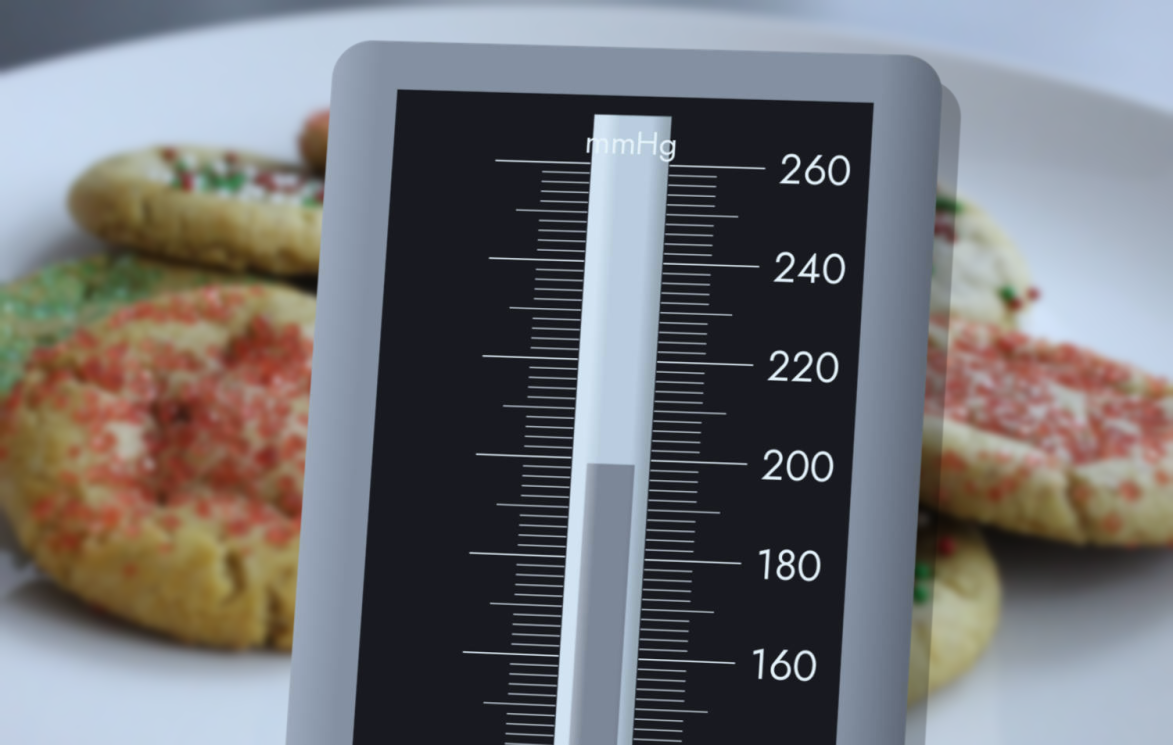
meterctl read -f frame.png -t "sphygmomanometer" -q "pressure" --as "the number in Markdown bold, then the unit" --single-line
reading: **199** mmHg
